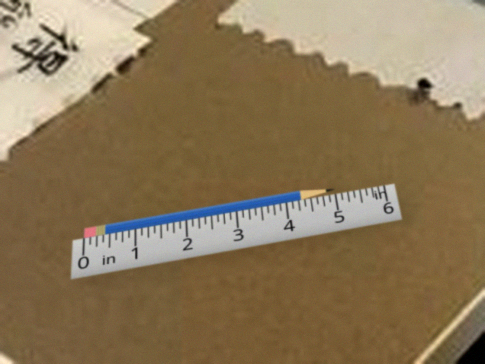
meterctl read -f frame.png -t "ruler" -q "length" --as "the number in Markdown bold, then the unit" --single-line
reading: **5** in
